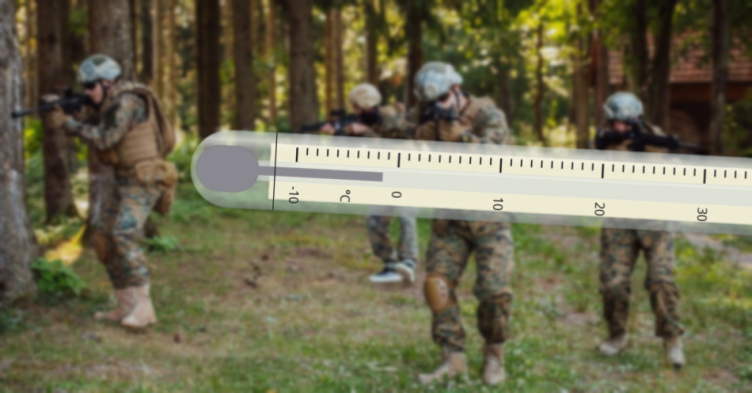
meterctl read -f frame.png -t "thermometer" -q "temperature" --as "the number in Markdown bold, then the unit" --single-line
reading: **-1.5** °C
